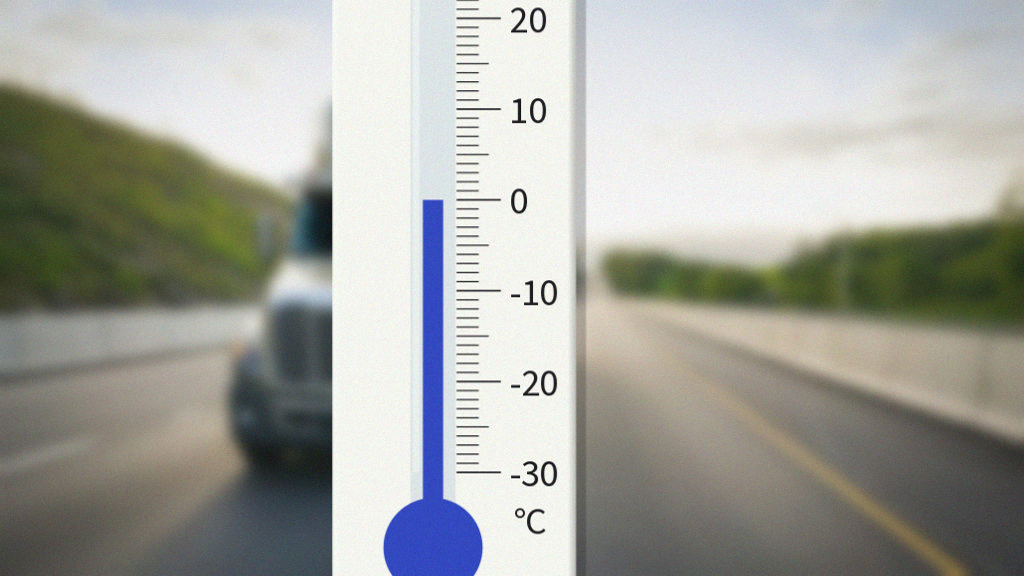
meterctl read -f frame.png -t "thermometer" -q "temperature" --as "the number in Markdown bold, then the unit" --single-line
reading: **0** °C
